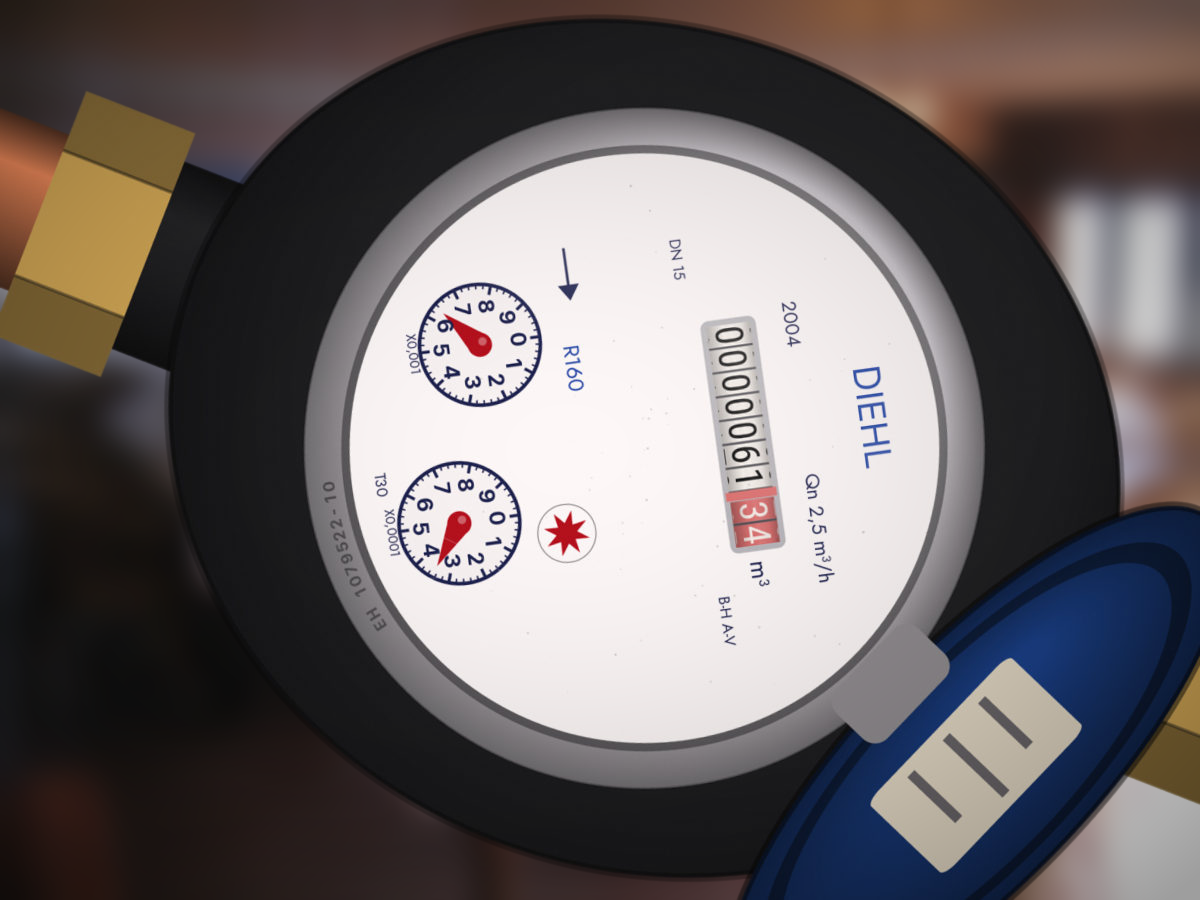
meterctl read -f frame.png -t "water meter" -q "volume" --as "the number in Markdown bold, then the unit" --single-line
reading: **61.3463** m³
